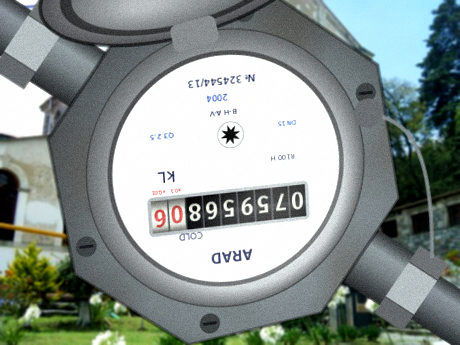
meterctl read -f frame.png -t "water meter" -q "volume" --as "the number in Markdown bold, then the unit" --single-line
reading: **759568.06** kL
